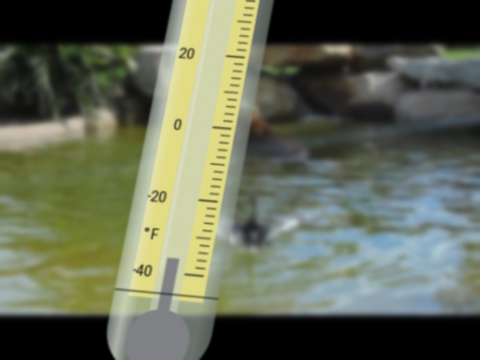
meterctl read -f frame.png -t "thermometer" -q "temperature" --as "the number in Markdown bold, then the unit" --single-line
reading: **-36** °F
